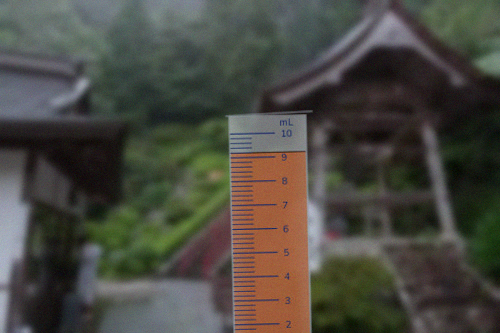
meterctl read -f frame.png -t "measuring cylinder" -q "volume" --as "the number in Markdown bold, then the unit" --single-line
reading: **9.2** mL
